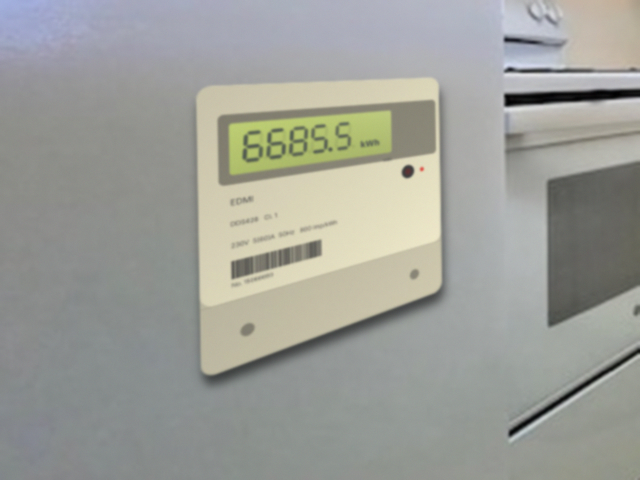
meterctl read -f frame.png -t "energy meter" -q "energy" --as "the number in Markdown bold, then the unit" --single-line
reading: **6685.5** kWh
